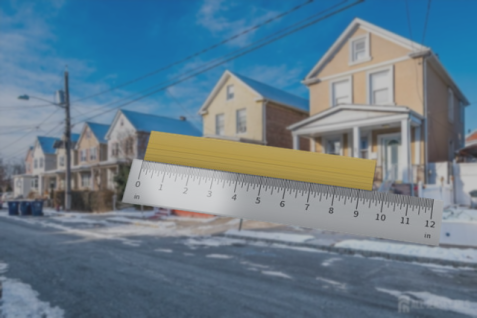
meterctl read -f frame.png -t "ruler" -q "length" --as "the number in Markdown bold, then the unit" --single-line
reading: **9.5** in
